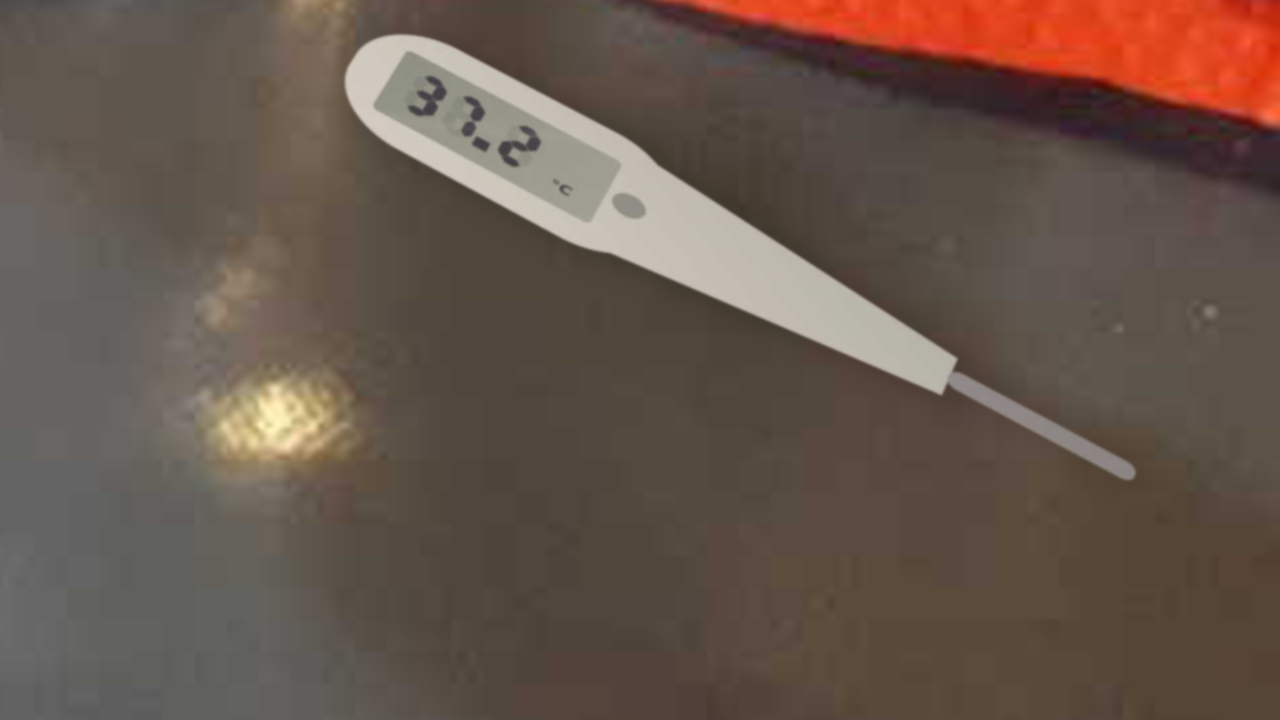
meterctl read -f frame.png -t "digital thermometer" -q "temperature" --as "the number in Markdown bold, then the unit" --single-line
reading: **37.2** °C
